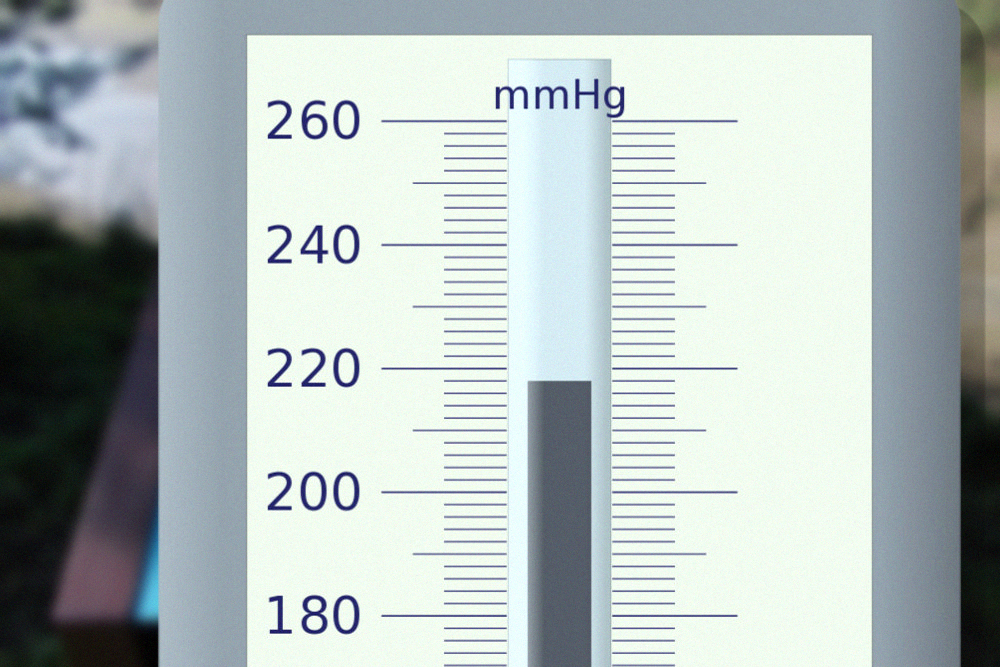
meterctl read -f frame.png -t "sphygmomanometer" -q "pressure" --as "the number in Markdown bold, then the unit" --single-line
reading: **218** mmHg
